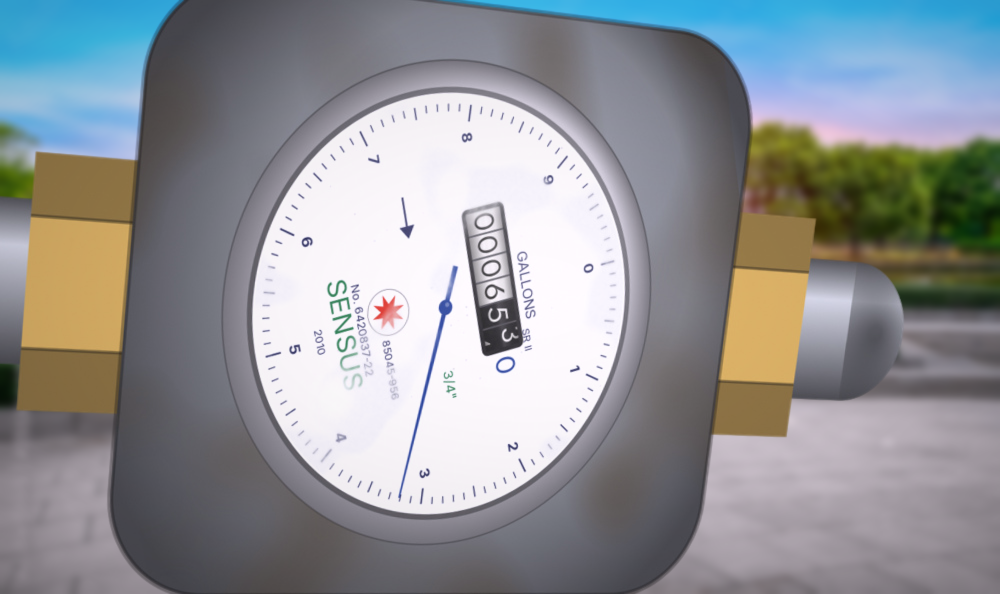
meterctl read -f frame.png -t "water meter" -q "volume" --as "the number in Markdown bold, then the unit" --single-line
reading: **6533.2** gal
